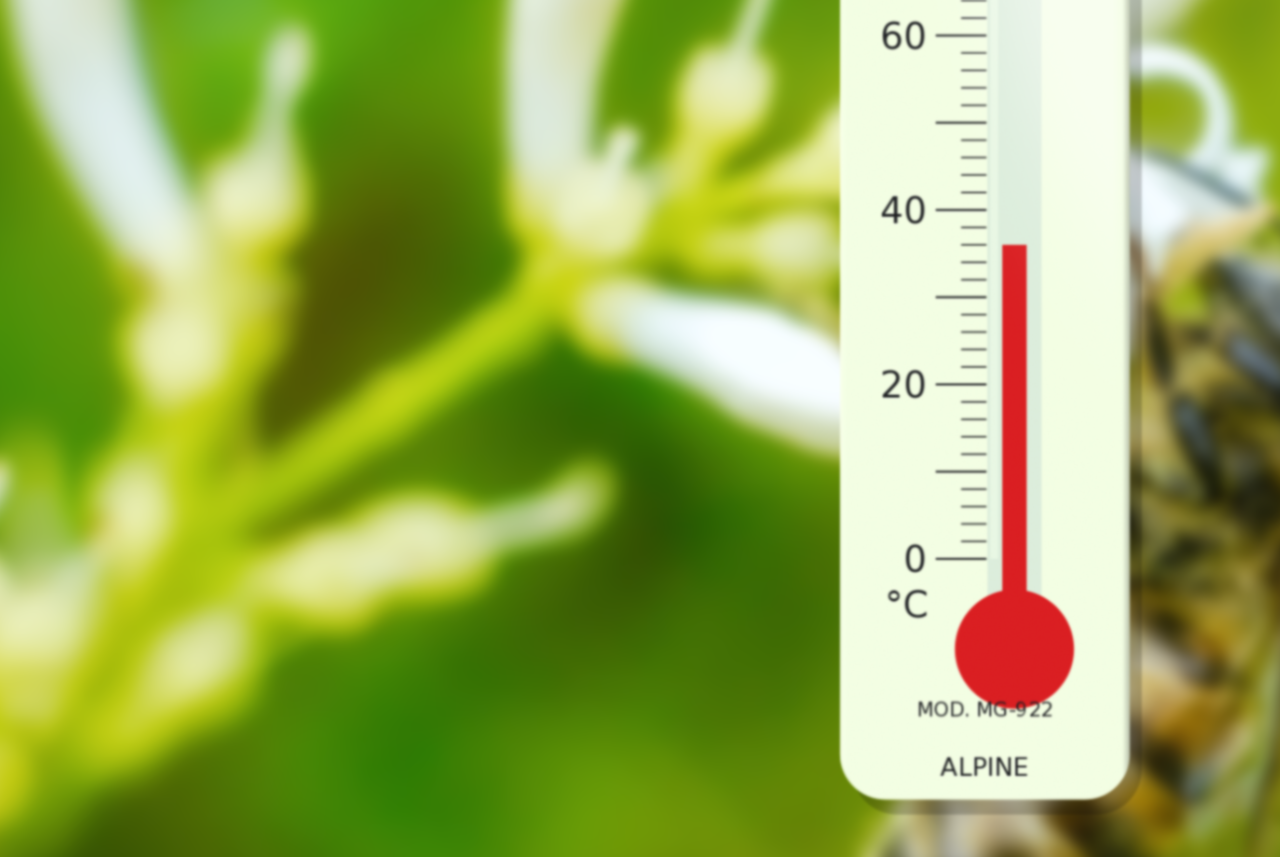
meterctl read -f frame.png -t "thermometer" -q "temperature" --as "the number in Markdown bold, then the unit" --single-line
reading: **36** °C
